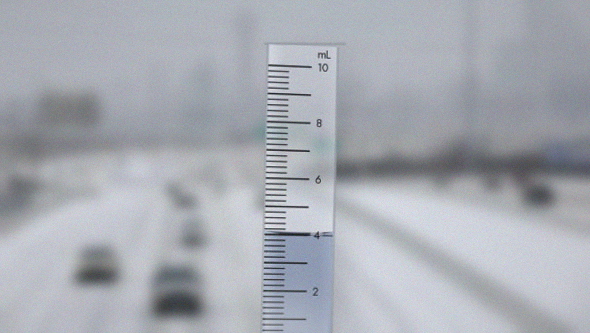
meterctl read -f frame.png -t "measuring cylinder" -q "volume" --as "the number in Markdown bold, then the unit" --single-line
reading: **4** mL
